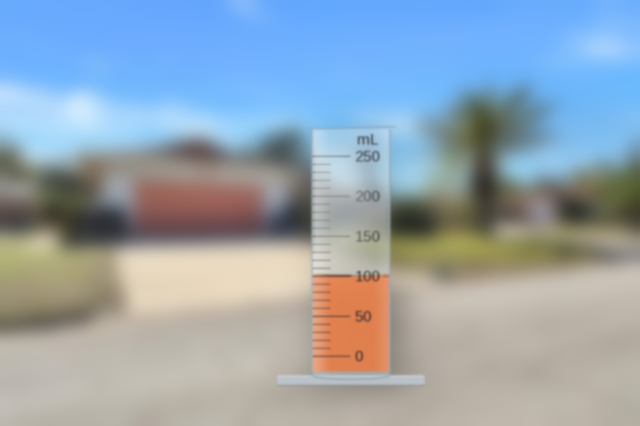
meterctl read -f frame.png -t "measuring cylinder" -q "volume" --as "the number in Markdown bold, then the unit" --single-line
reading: **100** mL
